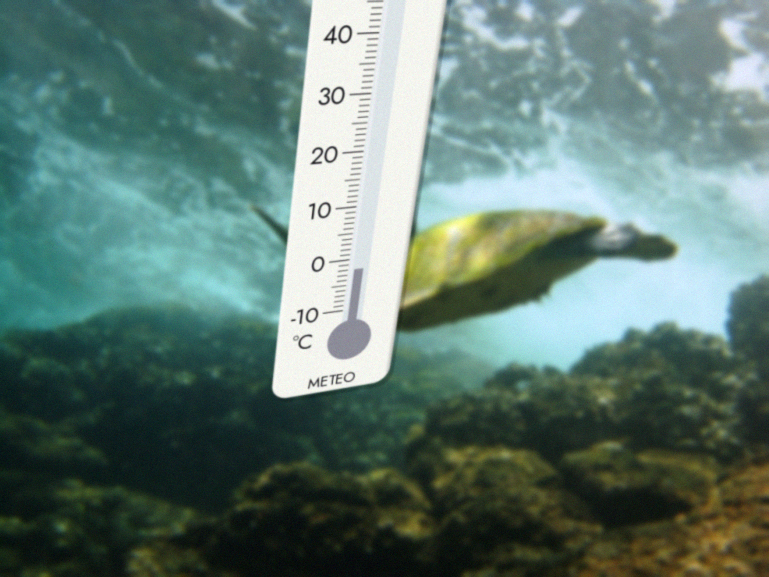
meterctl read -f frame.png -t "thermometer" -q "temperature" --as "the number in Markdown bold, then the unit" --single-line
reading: **-2** °C
